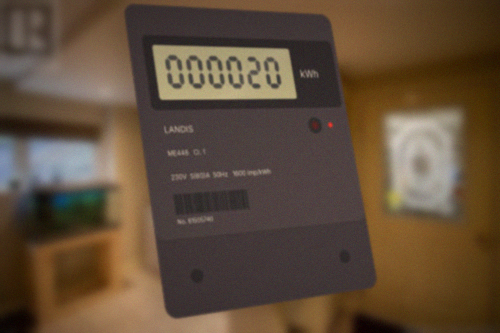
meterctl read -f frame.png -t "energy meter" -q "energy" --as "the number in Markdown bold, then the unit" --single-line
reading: **20** kWh
